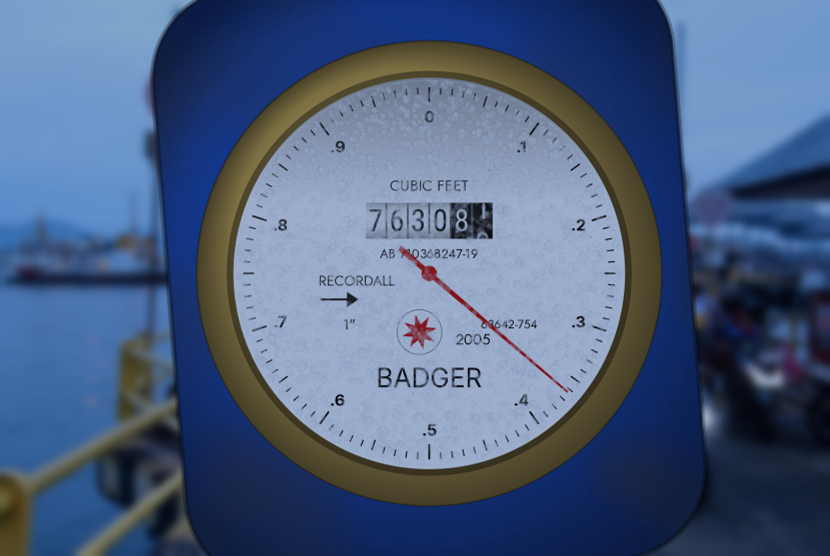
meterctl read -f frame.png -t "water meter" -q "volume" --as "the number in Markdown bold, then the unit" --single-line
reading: **763081.36** ft³
